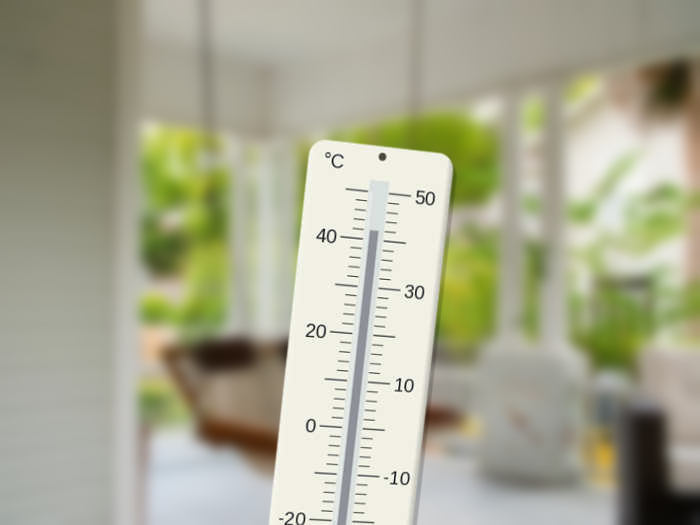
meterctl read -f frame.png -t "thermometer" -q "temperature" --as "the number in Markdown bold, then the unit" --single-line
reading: **42** °C
